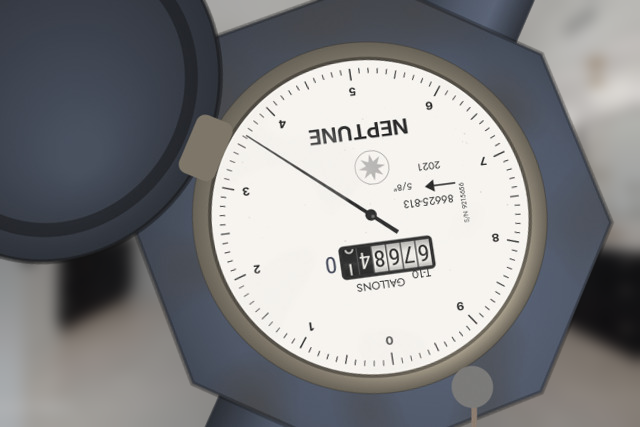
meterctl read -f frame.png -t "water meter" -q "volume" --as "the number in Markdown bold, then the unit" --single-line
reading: **6768413.6** gal
